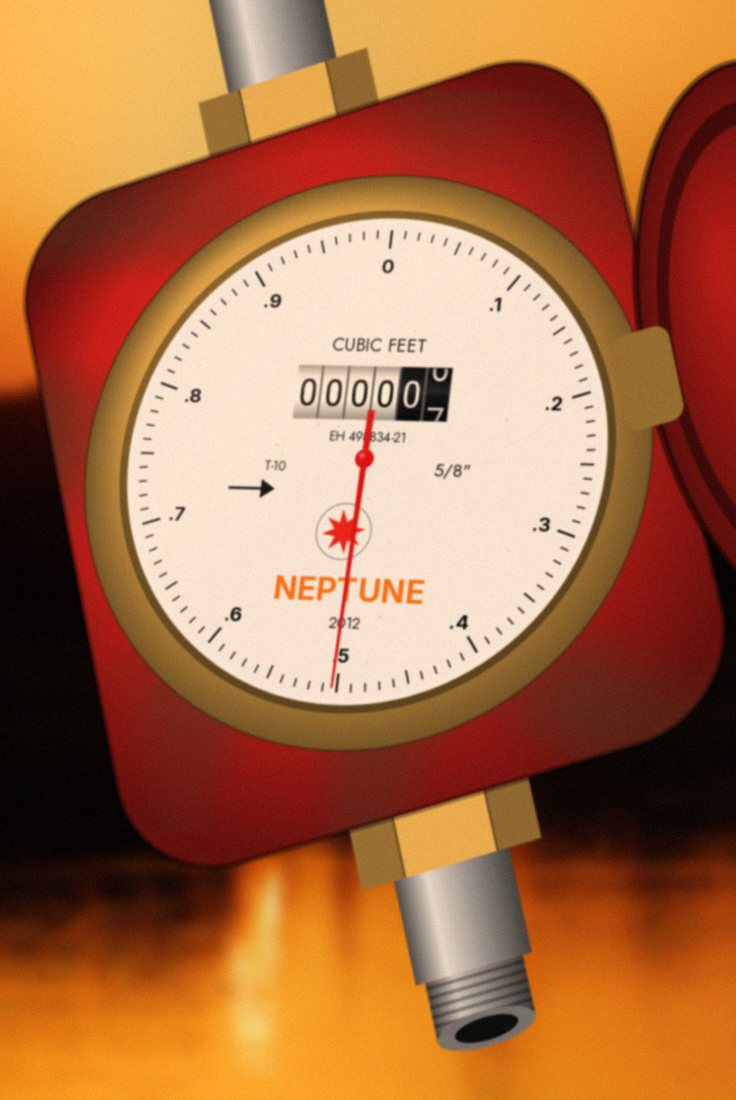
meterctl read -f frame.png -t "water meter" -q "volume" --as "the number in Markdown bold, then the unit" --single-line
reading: **6.50** ft³
